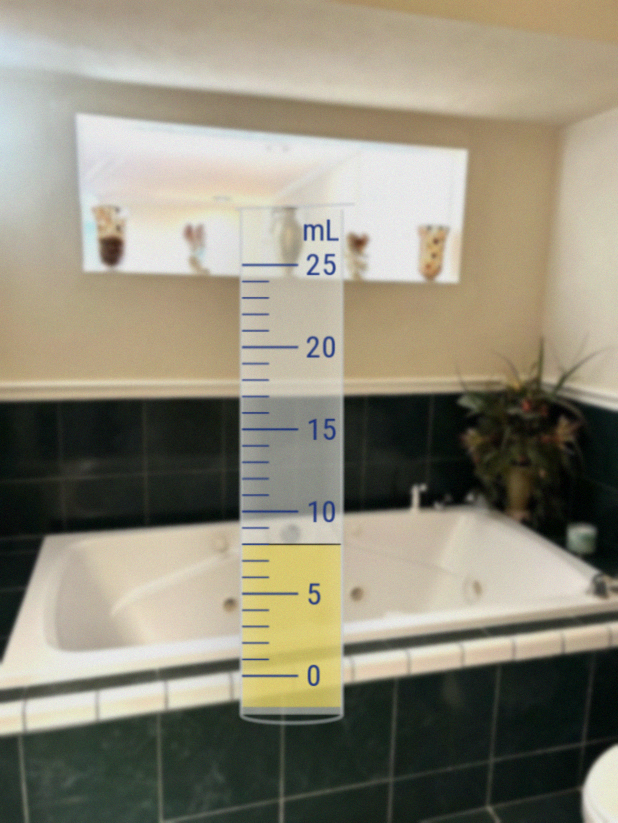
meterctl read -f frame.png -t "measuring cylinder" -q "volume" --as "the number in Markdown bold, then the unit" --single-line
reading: **8** mL
